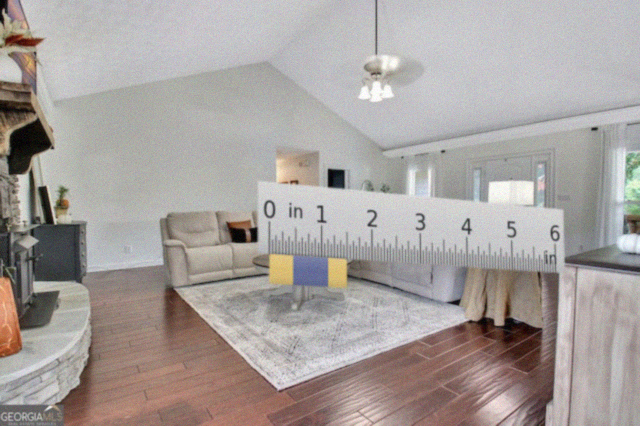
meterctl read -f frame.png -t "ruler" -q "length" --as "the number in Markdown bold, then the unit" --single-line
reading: **1.5** in
